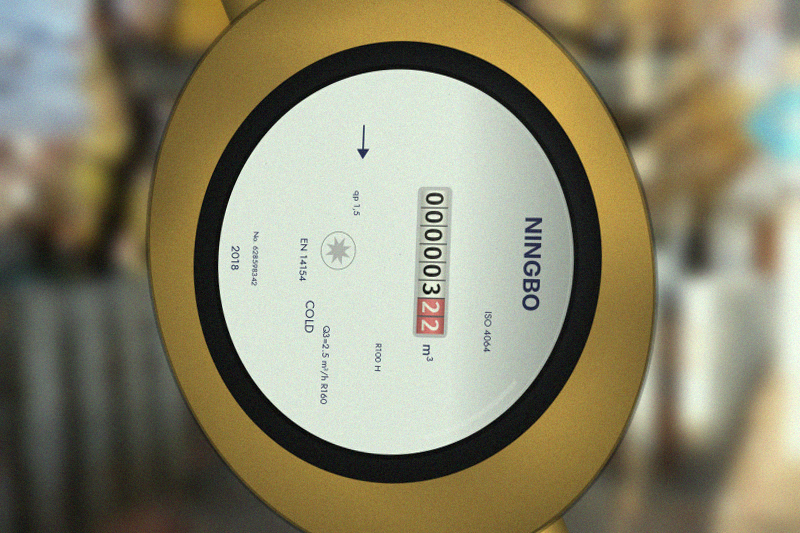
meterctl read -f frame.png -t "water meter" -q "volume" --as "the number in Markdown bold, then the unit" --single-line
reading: **3.22** m³
